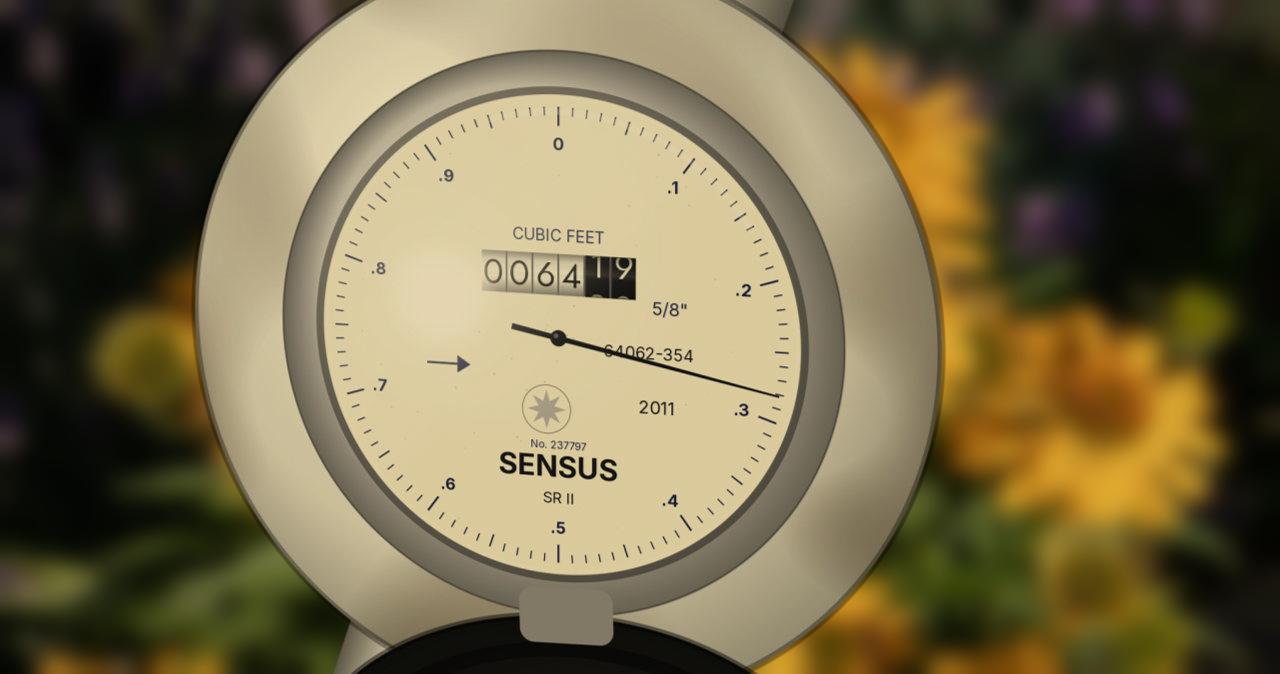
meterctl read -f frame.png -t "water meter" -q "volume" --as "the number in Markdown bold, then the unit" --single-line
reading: **6419.28** ft³
